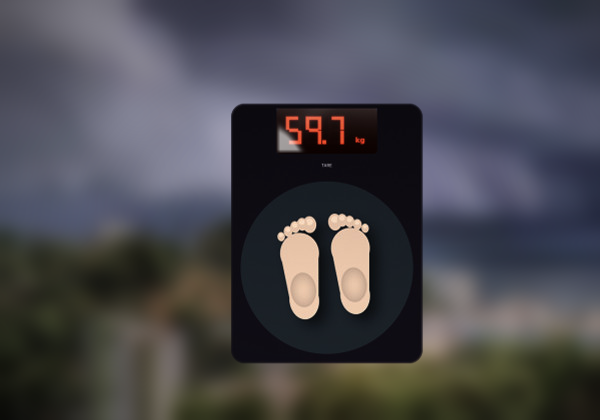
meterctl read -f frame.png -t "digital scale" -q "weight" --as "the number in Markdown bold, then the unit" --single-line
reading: **59.7** kg
